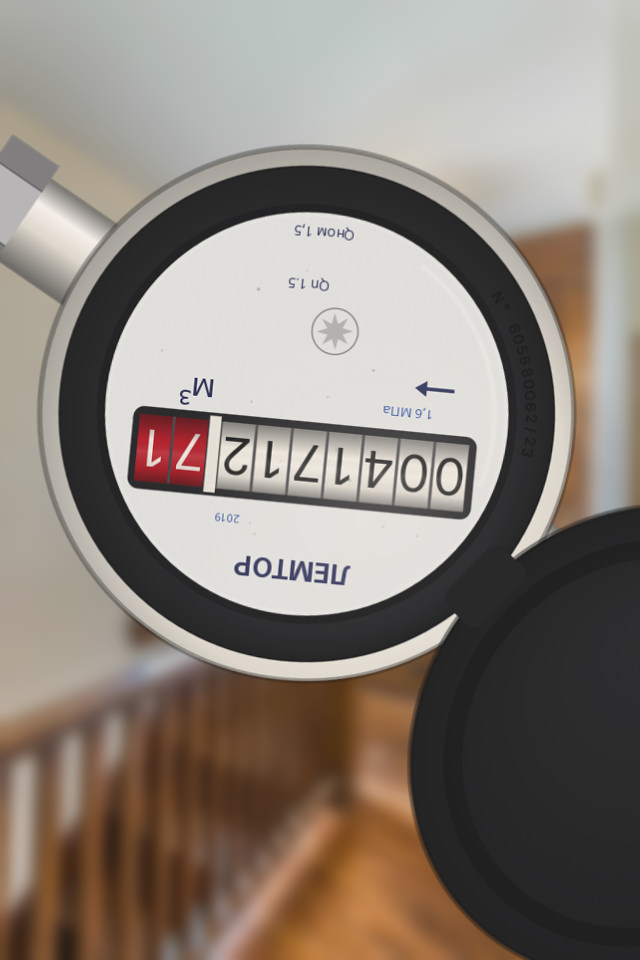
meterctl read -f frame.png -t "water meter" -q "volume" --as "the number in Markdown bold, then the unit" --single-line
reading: **41712.71** m³
